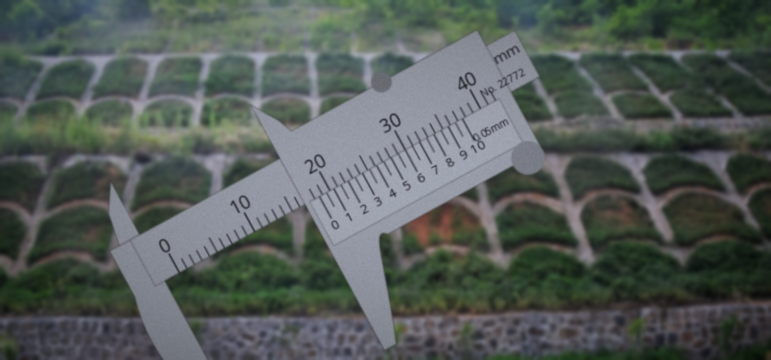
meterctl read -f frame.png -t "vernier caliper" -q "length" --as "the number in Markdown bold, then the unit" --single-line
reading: **18.6** mm
